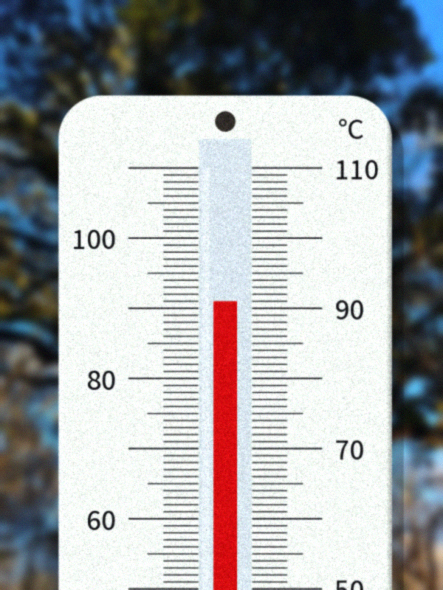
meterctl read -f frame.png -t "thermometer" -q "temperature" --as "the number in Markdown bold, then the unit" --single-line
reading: **91** °C
